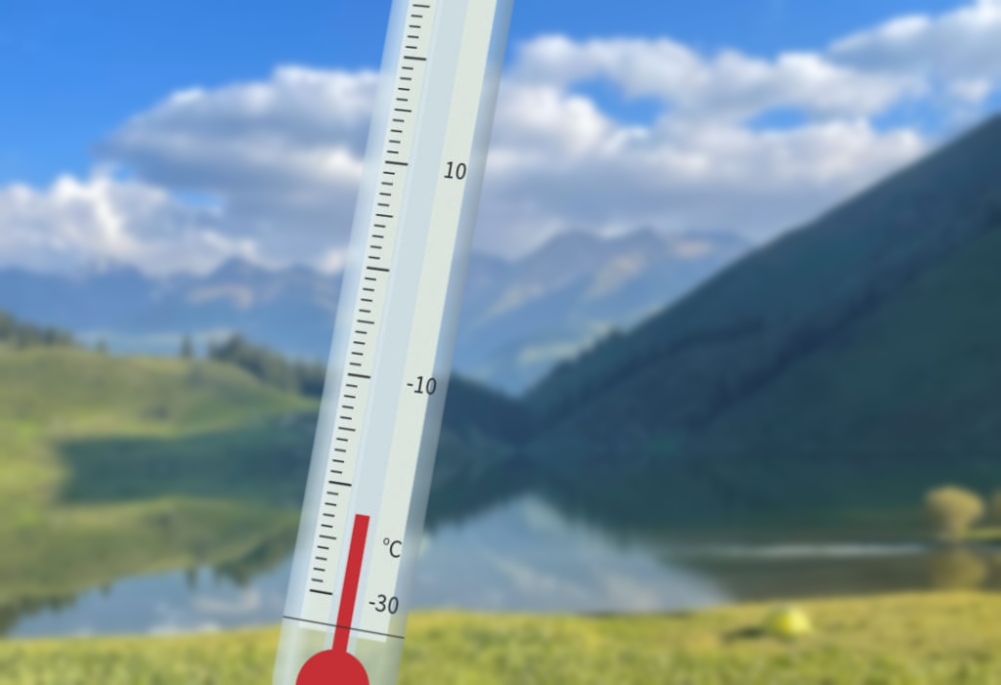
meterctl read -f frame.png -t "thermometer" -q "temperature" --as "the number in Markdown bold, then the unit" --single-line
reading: **-22.5** °C
